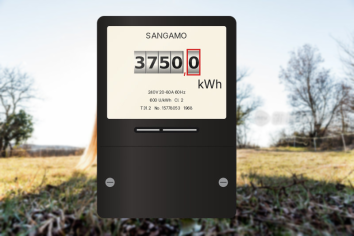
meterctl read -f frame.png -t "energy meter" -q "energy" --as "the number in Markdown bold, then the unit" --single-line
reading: **3750.0** kWh
